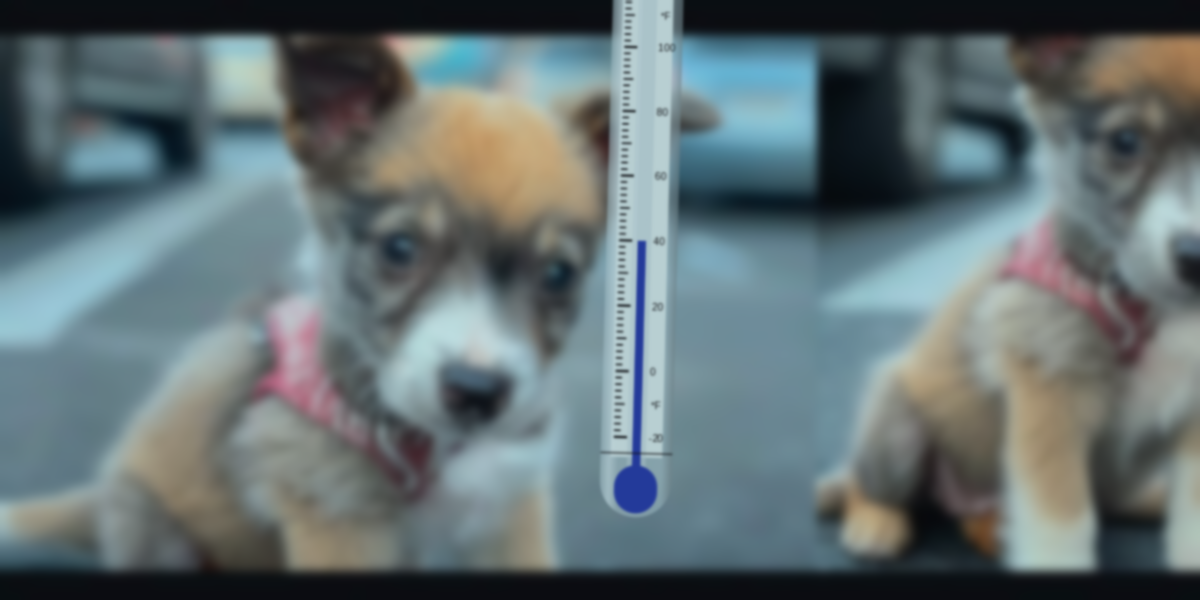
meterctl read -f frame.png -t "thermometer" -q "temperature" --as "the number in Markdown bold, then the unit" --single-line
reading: **40** °F
